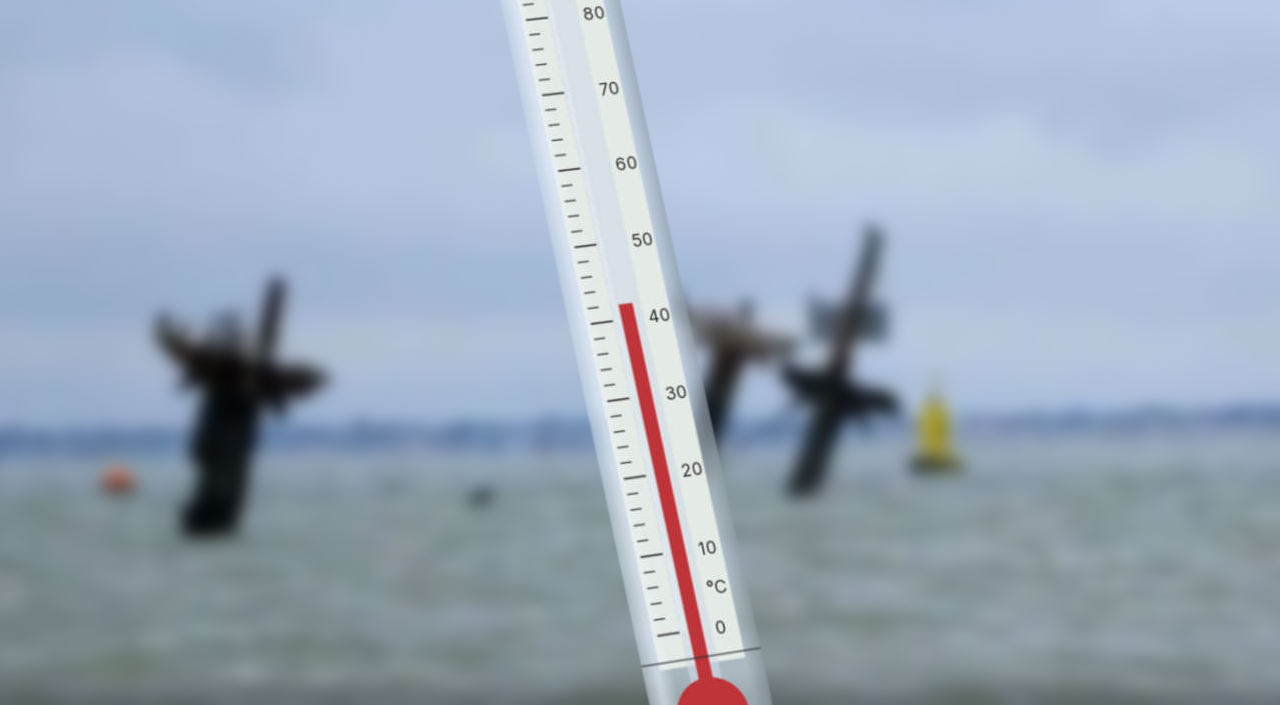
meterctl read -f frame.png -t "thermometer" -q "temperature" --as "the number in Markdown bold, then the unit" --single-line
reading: **42** °C
